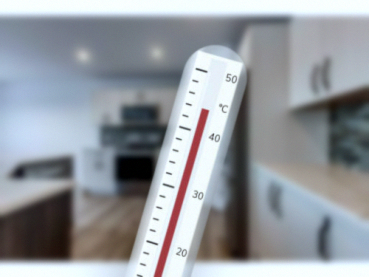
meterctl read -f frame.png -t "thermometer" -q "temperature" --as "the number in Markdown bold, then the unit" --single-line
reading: **44** °C
